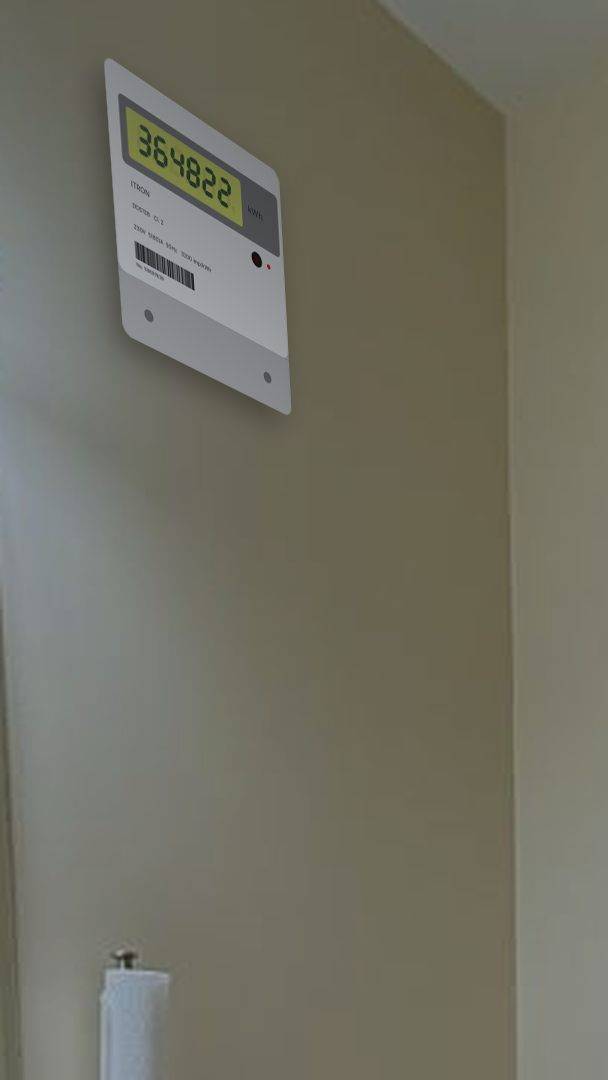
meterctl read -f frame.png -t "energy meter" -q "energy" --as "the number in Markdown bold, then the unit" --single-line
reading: **364822** kWh
